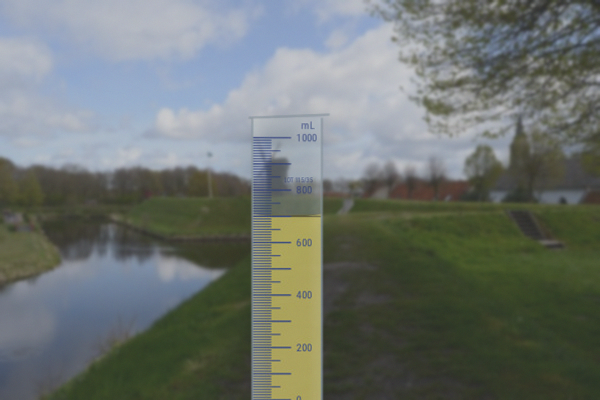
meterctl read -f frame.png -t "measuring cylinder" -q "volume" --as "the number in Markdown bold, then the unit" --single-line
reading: **700** mL
